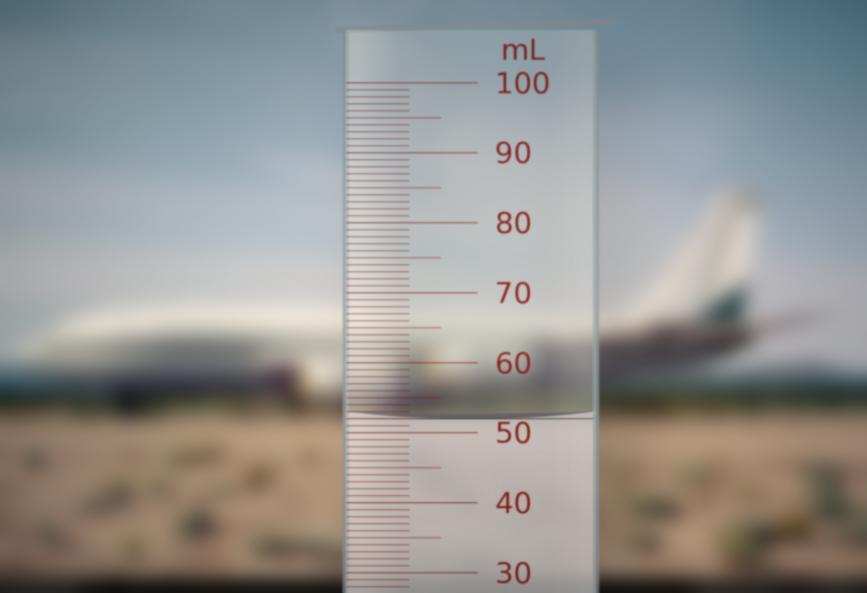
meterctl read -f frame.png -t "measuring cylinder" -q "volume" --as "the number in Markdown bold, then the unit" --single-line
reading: **52** mL
